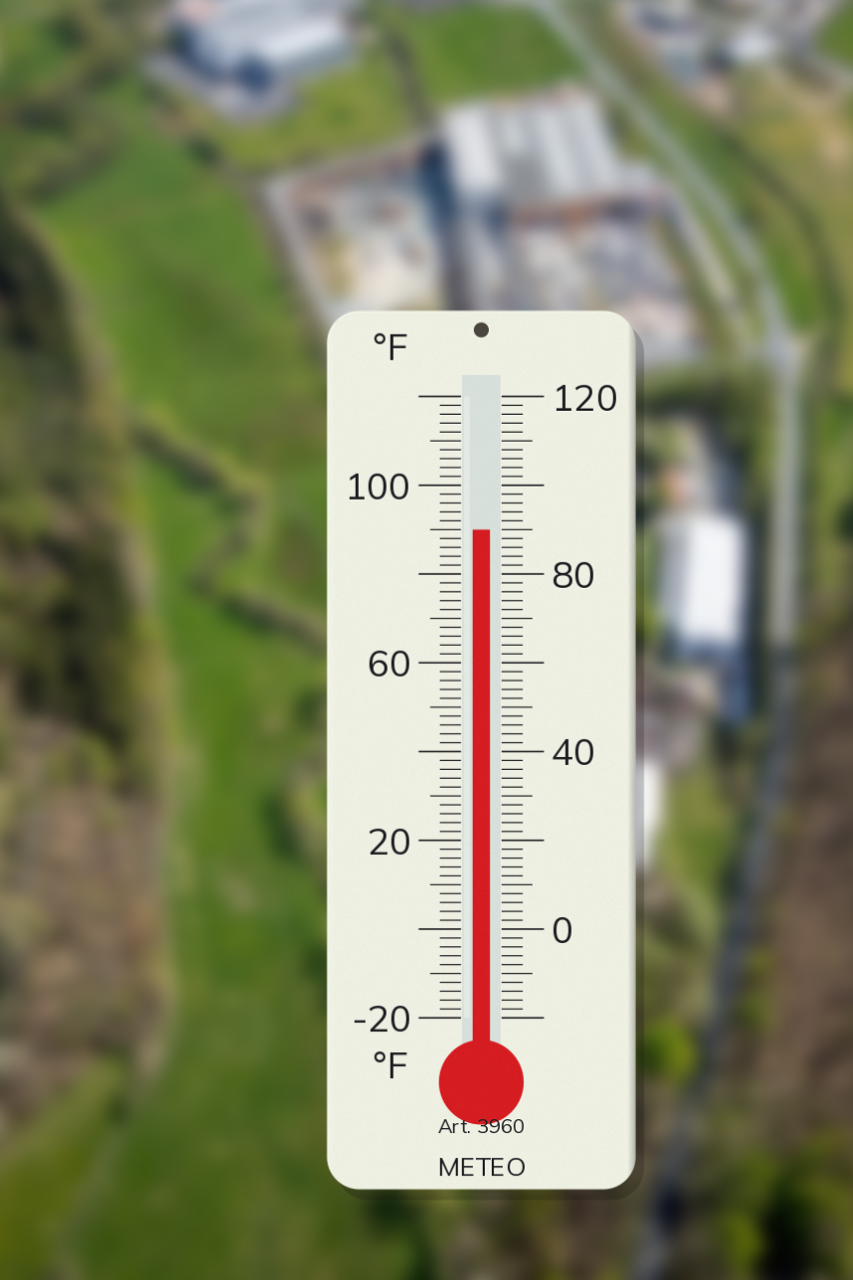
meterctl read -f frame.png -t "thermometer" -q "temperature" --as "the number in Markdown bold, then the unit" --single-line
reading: **90** °F
